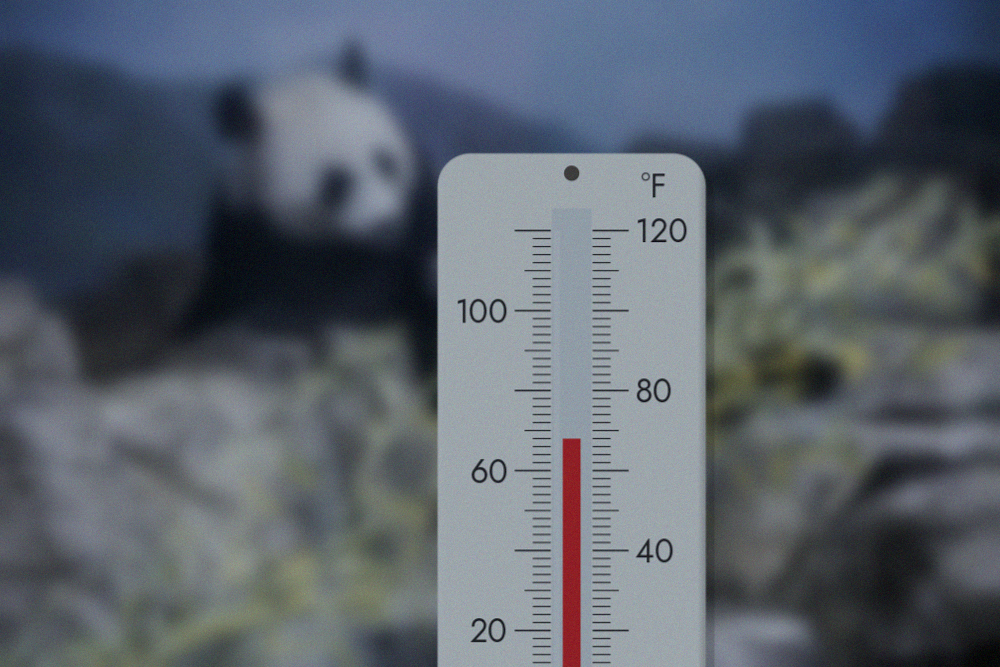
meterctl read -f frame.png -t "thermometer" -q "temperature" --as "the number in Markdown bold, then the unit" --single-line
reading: **68** °F
